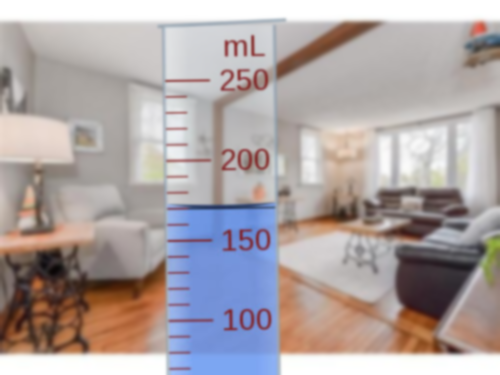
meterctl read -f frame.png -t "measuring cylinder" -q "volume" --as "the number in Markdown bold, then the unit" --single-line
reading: **170** mL
